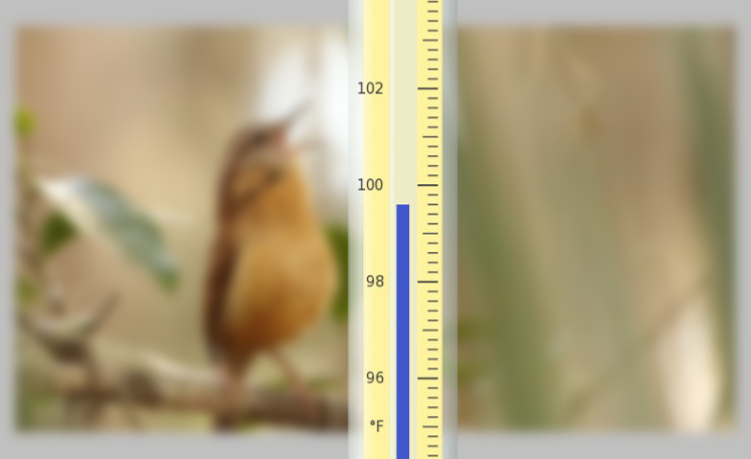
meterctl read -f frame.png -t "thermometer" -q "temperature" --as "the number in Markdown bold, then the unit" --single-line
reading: **99.6** °F
